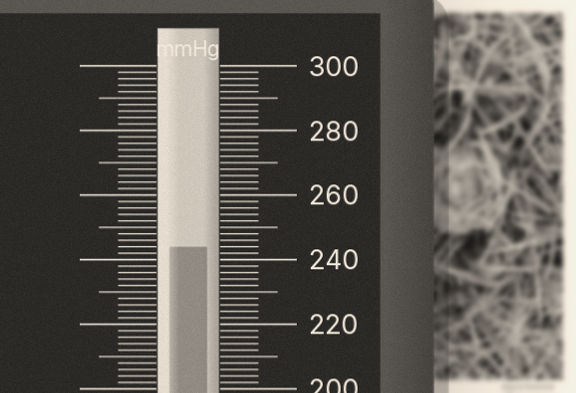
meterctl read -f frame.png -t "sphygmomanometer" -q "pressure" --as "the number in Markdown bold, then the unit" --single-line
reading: **244** mmHg
